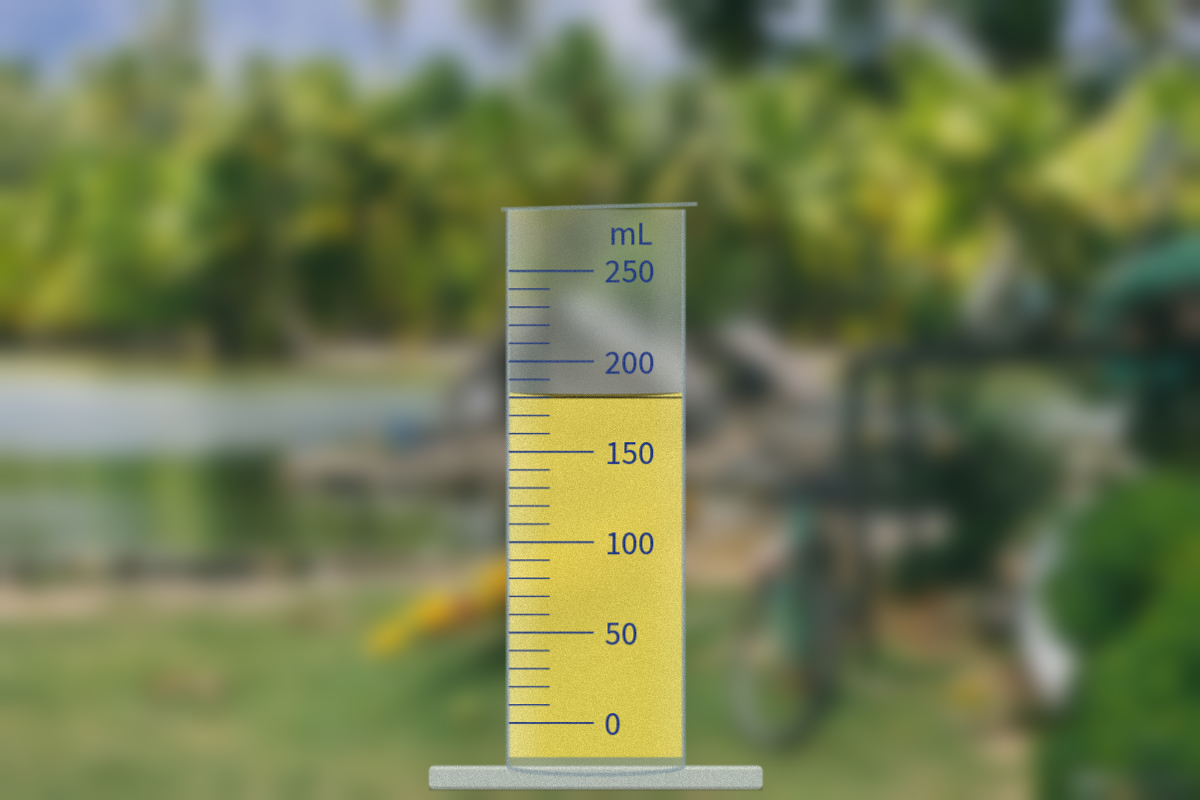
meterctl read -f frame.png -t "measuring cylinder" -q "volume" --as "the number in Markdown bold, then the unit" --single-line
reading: **180** mL
